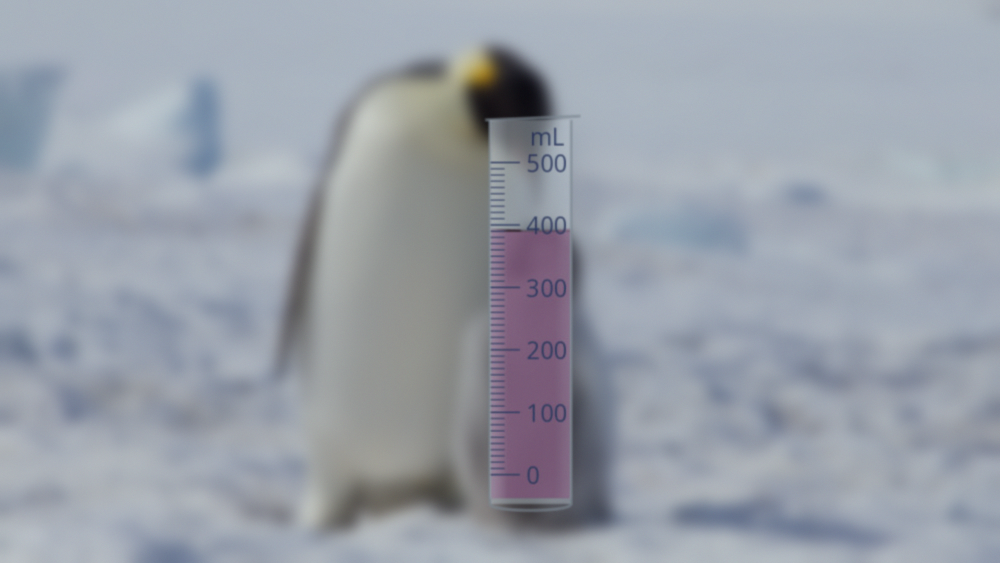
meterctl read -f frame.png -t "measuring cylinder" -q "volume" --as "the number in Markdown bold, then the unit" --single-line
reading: **390** mL
